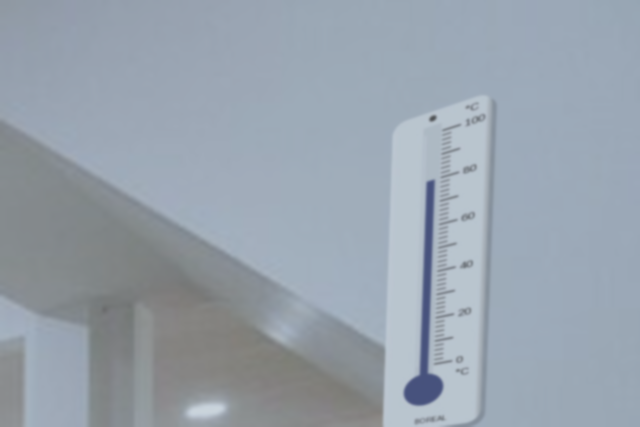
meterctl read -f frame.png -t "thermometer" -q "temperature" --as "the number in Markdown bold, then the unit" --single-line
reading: **80** °C
